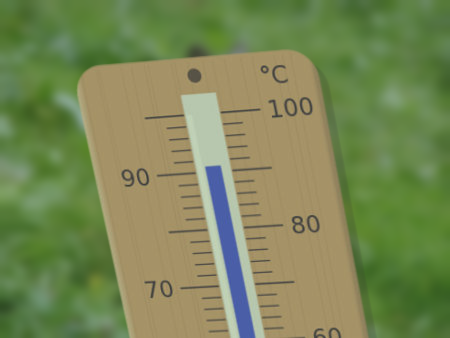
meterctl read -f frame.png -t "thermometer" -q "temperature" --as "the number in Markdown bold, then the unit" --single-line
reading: **91** °C
